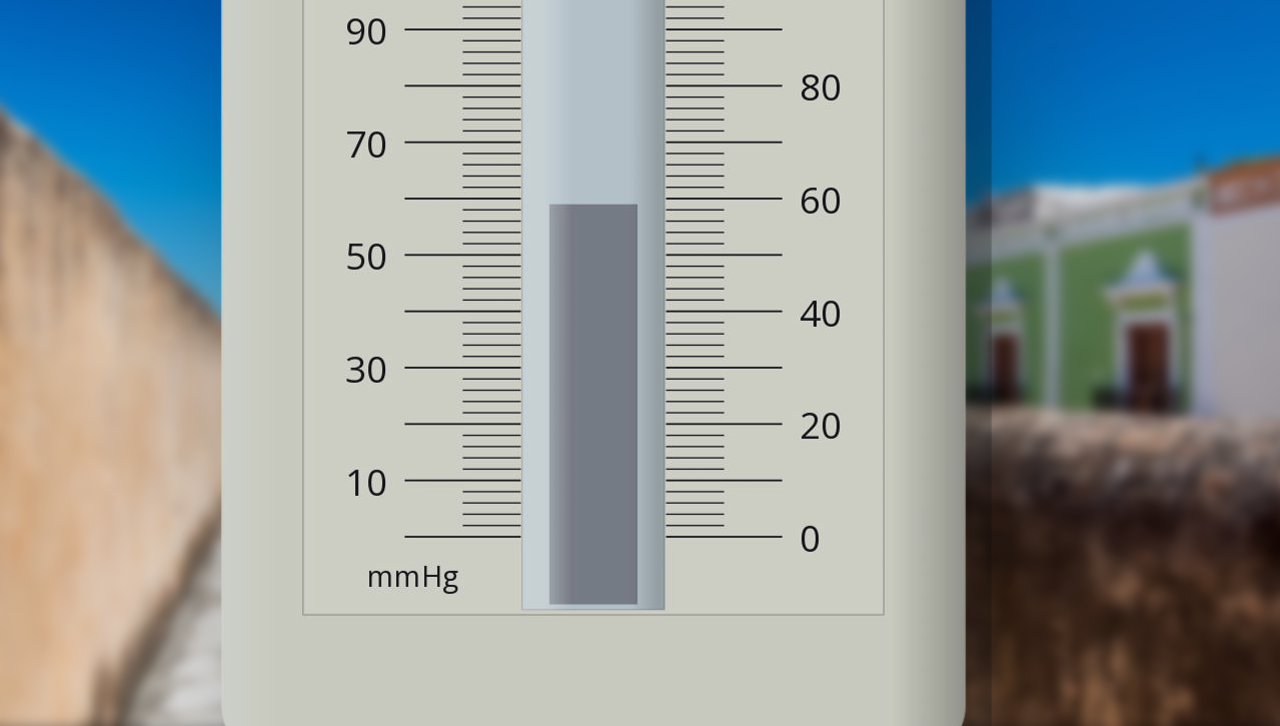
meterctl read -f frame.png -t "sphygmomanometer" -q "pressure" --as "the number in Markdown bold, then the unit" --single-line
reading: **59** mmHg
